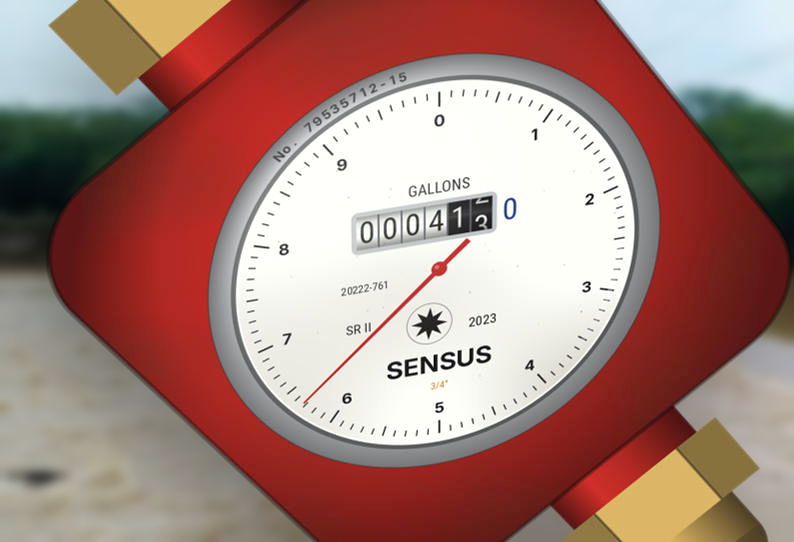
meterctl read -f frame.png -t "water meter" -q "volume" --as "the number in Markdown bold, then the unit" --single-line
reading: **4126.3** gal
